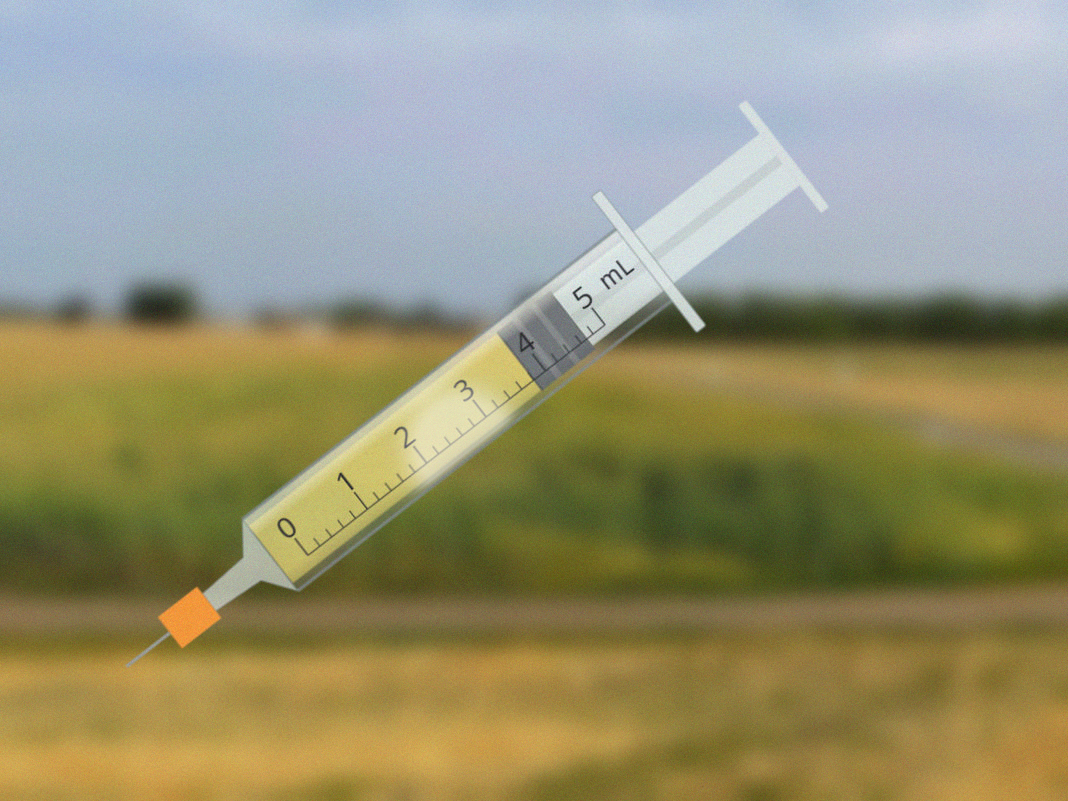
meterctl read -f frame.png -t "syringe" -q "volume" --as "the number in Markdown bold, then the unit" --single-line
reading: **3.8** mL
